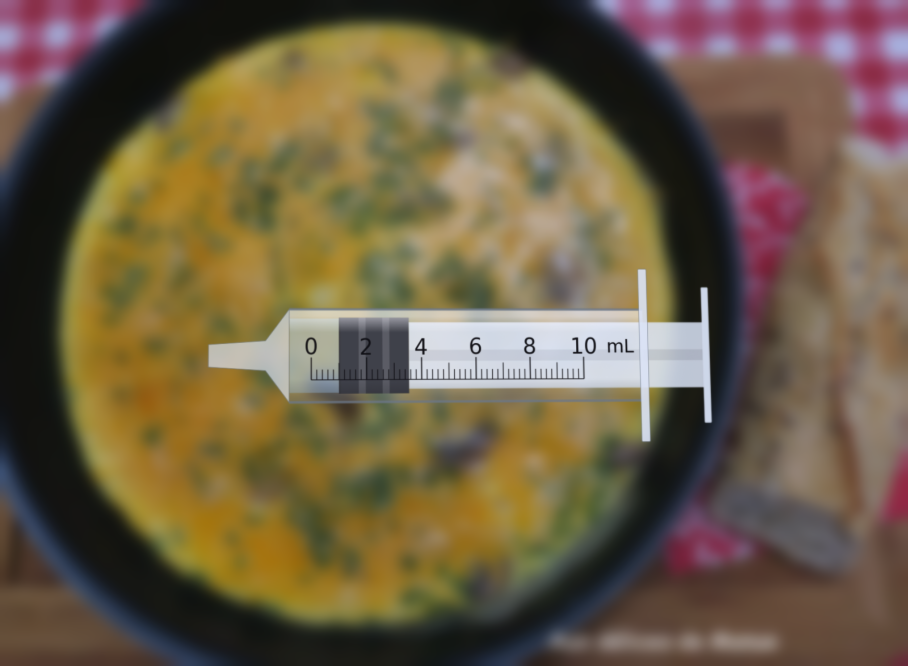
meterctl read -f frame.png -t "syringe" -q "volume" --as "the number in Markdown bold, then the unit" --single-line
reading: **1** mL
